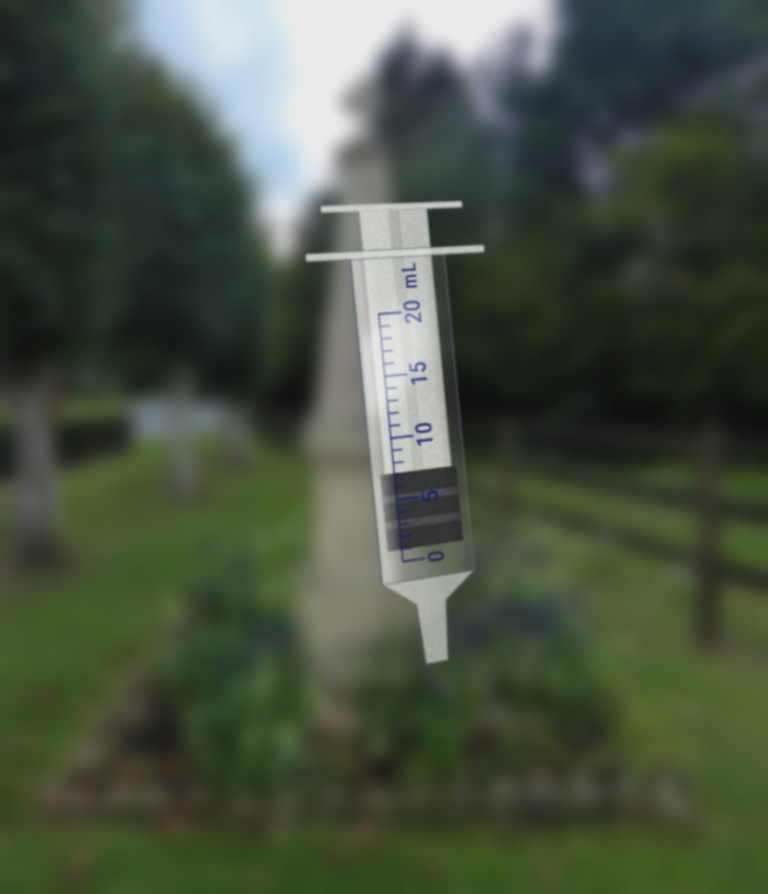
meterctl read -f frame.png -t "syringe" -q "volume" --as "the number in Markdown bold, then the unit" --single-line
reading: **1** mL
